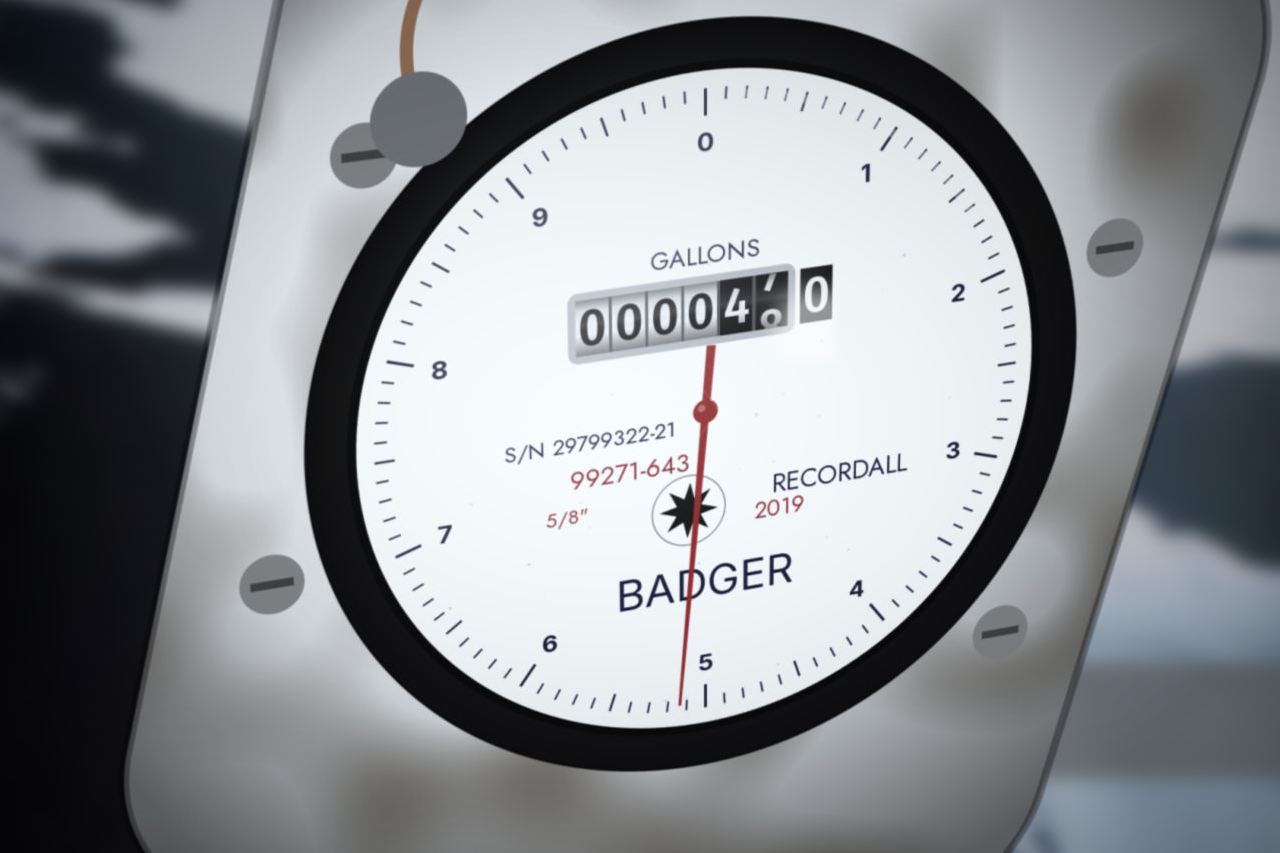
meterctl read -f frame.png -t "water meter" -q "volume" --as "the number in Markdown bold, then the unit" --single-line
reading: **475.1** gal
